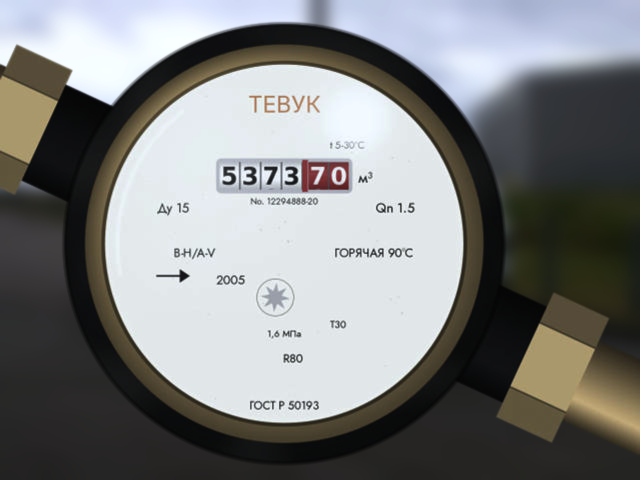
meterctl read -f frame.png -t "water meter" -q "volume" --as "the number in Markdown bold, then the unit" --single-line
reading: **5373.70** m³
